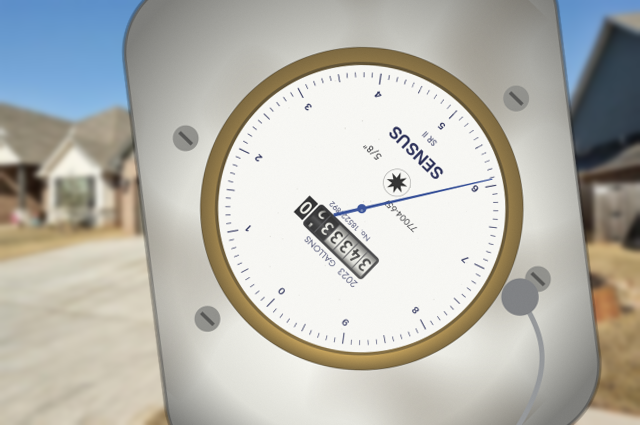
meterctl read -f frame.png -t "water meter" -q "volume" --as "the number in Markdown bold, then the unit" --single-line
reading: **3433315.9** gal
